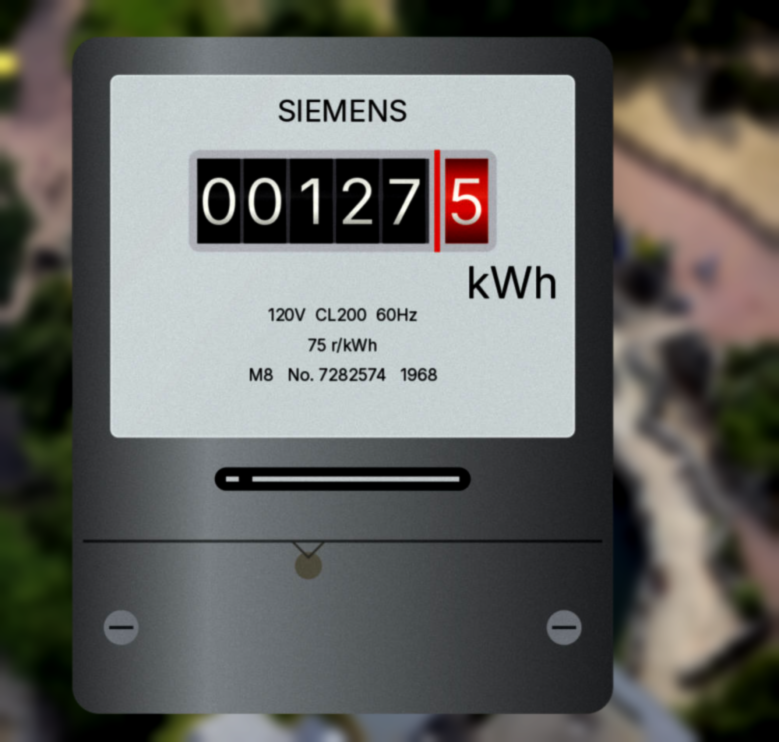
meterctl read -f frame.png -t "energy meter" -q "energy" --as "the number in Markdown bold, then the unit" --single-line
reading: **127.5** kWh
